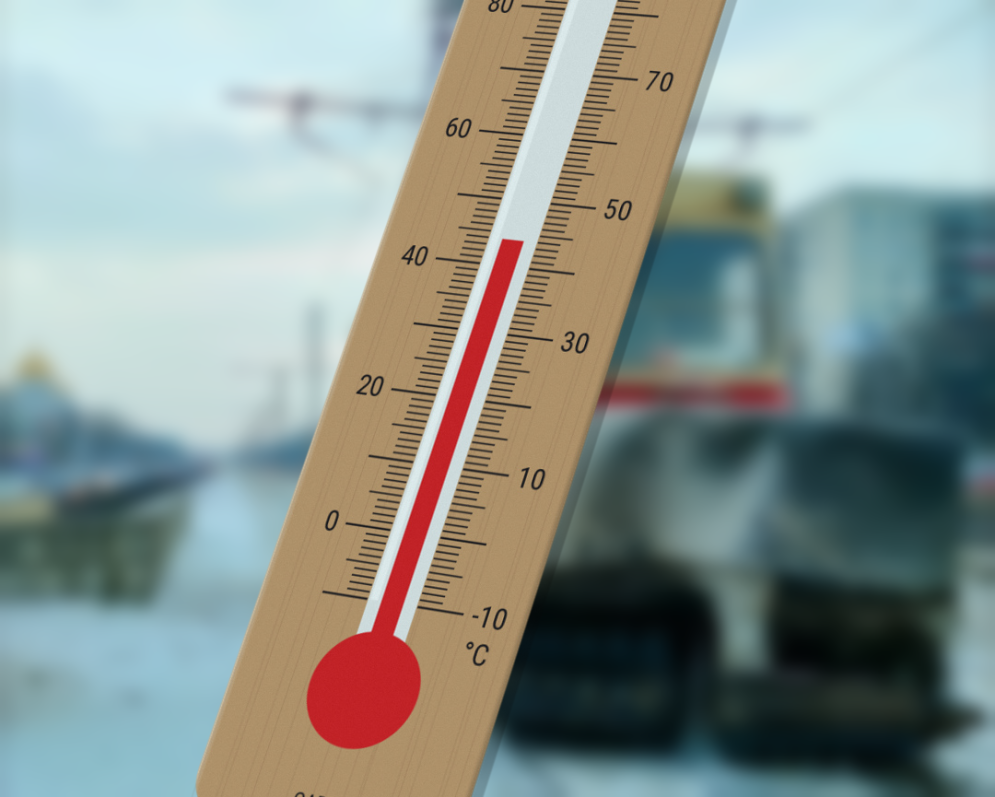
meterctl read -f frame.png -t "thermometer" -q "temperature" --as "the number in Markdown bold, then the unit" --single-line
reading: **44** °C
